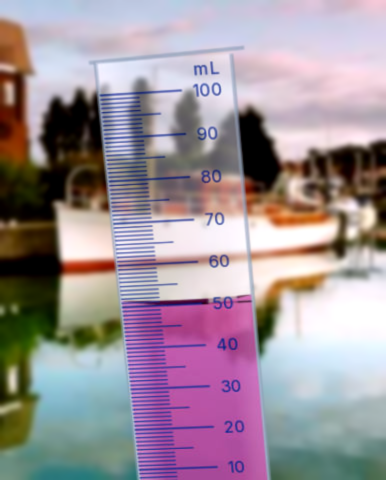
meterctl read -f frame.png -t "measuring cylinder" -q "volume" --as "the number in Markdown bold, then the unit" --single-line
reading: **50** mL
